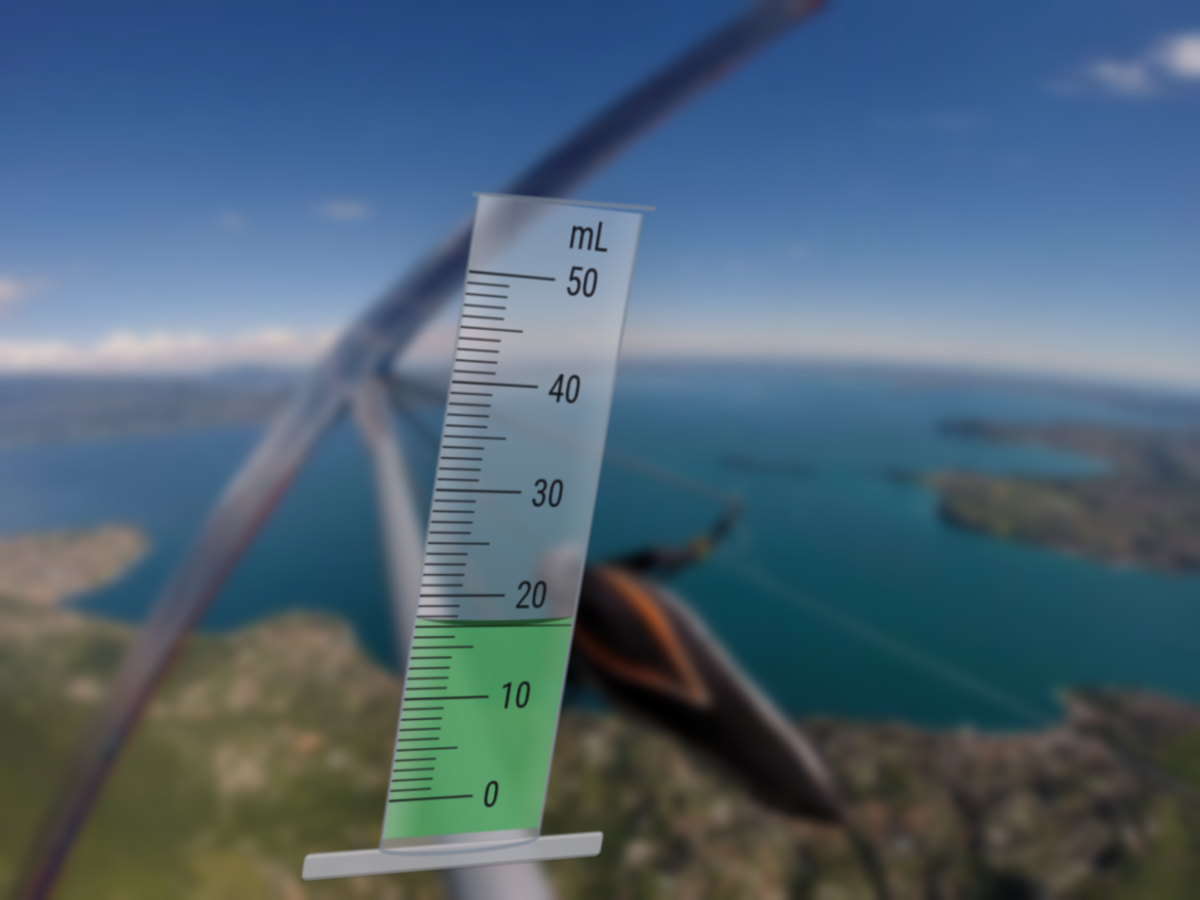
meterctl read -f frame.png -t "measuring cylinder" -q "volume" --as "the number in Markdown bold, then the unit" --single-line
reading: **17** mL
